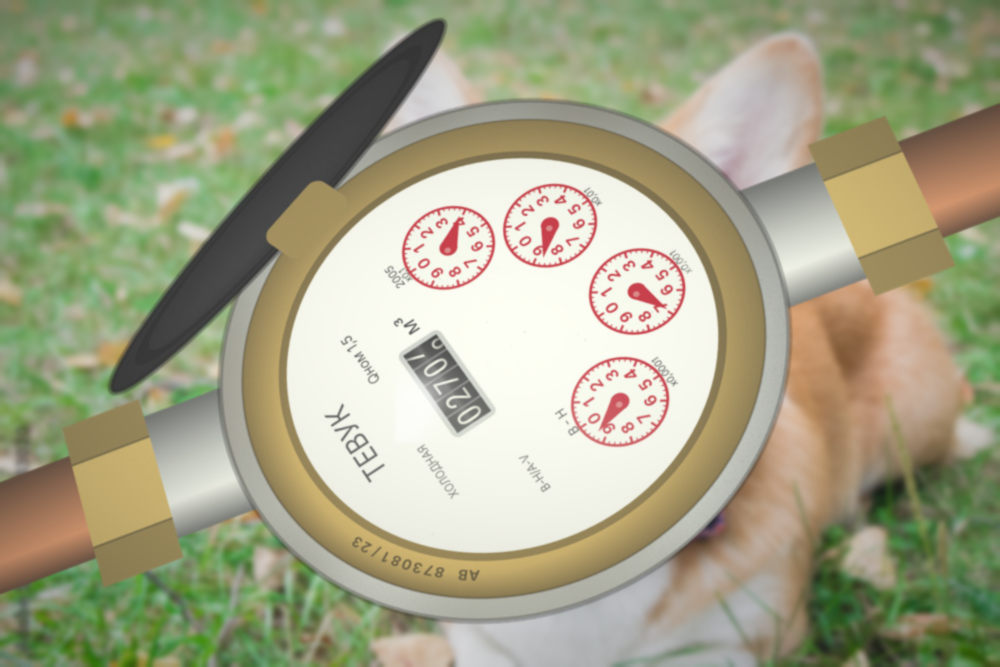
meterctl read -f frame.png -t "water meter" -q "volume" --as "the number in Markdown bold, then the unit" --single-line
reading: **2707.3869** m³
